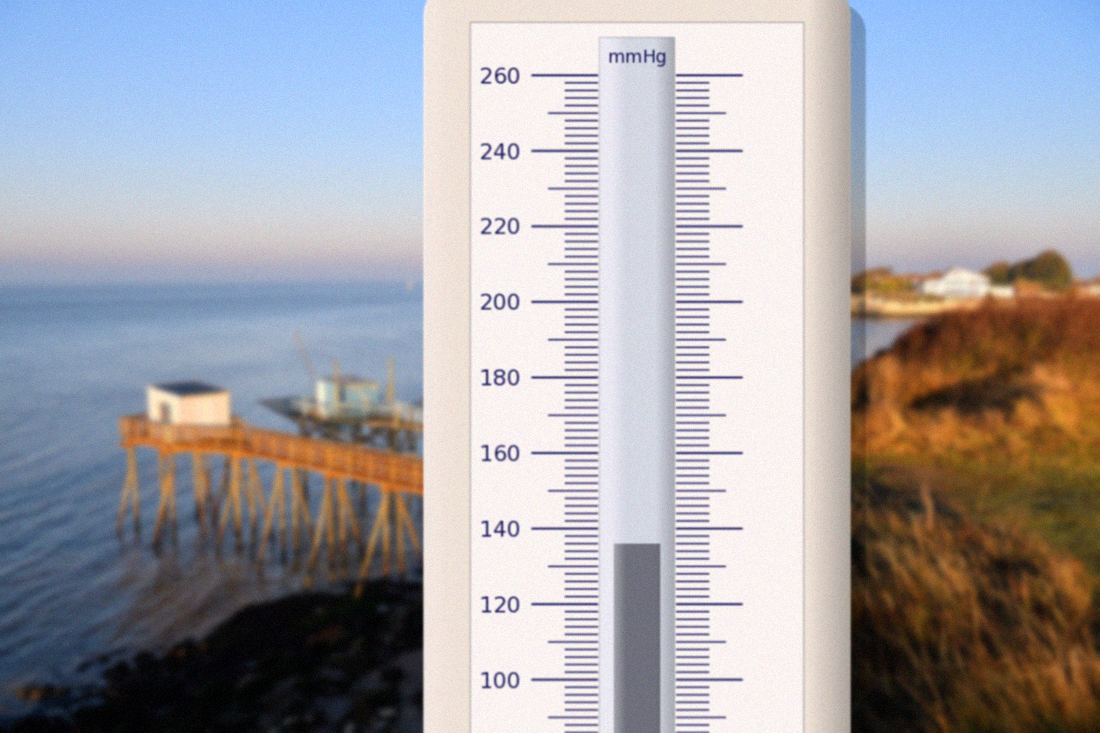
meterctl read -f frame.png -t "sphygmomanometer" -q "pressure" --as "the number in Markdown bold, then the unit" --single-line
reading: **136** mmHg
